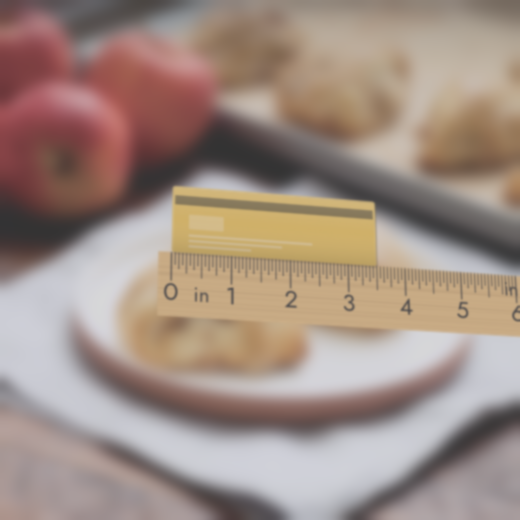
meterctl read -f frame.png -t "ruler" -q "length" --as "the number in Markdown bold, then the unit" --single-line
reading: **3.5** in
